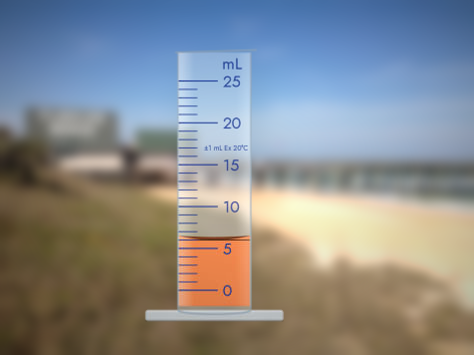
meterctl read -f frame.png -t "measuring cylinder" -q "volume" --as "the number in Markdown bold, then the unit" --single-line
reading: **6** mL
